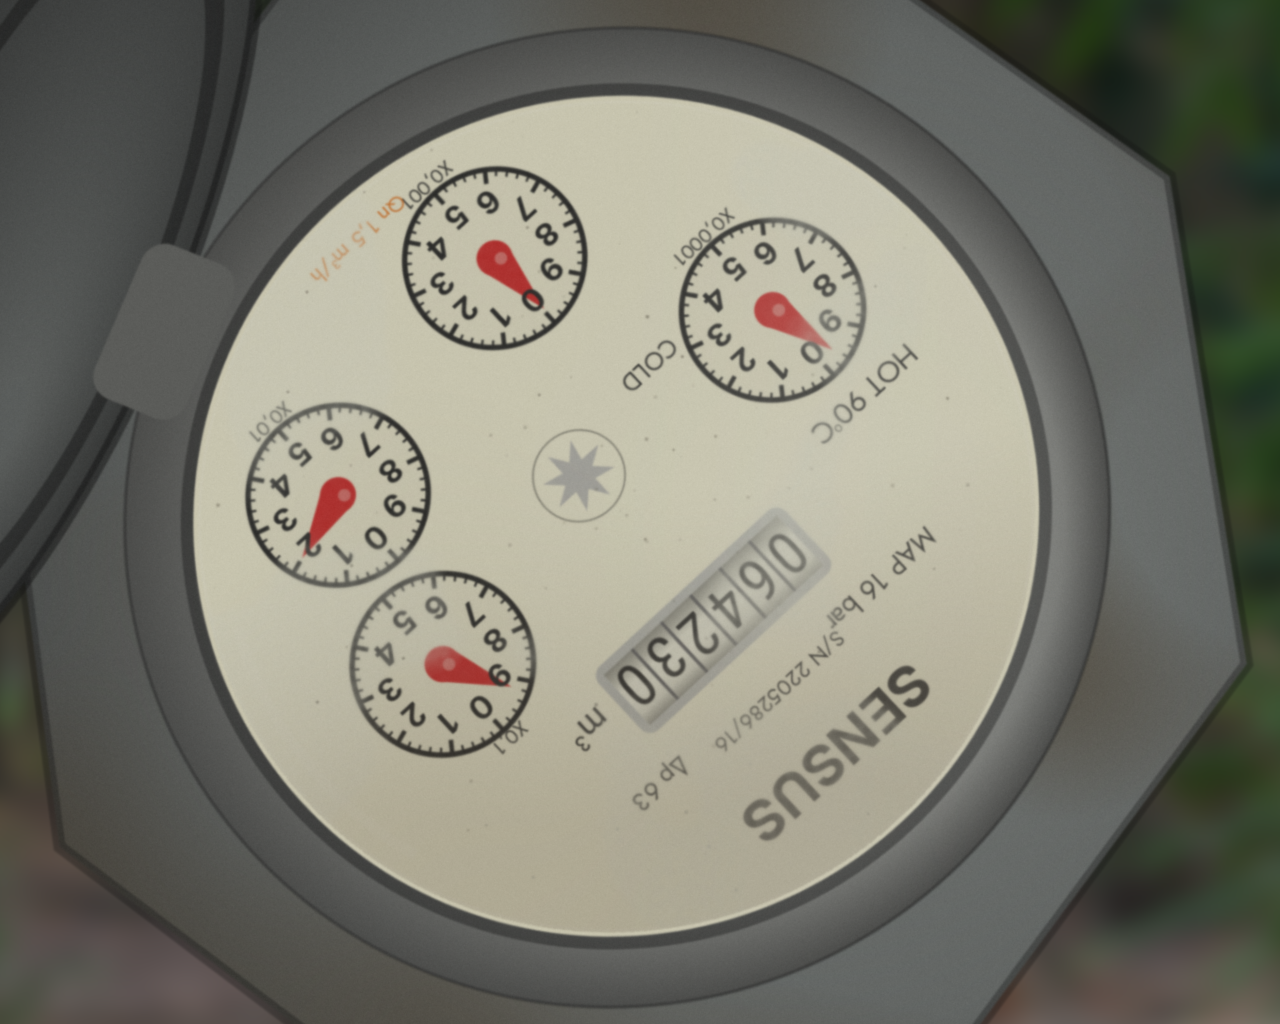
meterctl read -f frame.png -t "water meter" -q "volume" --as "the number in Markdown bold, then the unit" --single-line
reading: **64229.9199** m³
